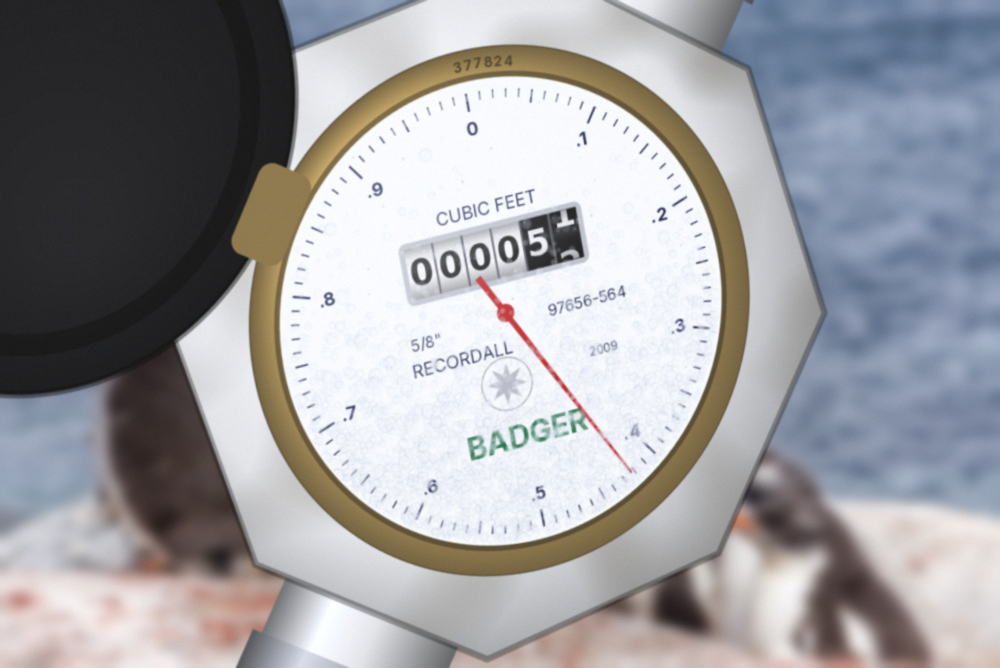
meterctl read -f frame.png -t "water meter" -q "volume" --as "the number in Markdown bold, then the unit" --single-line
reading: **51.42** ft³
